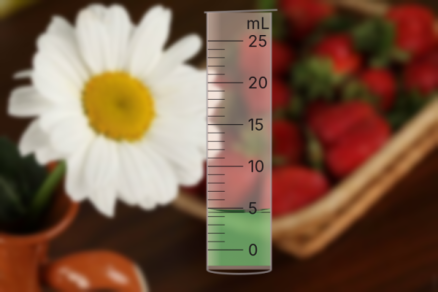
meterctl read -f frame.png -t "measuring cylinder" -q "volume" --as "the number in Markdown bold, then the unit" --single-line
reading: **4.5** mL
